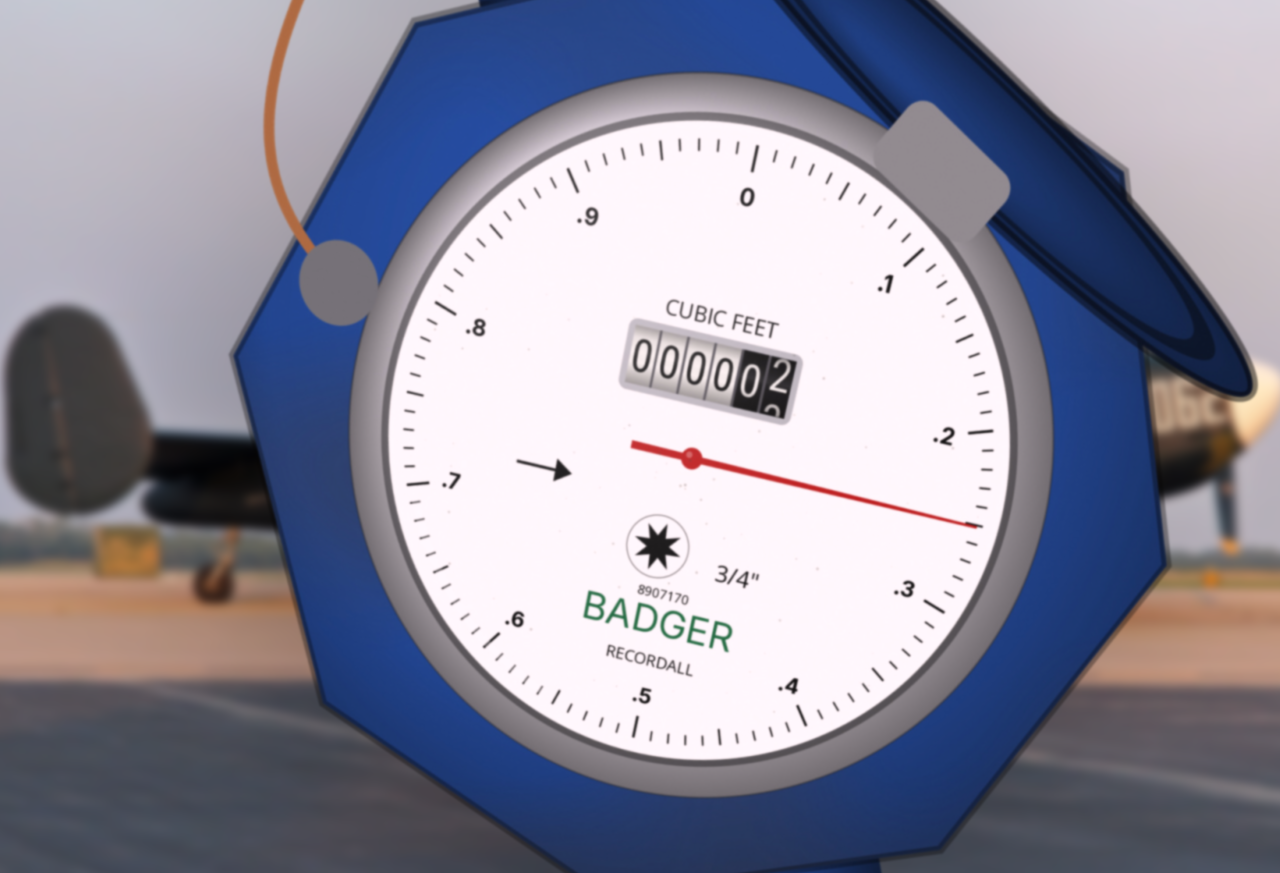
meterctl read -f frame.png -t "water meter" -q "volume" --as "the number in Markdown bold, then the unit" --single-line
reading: **2.25** ft³
